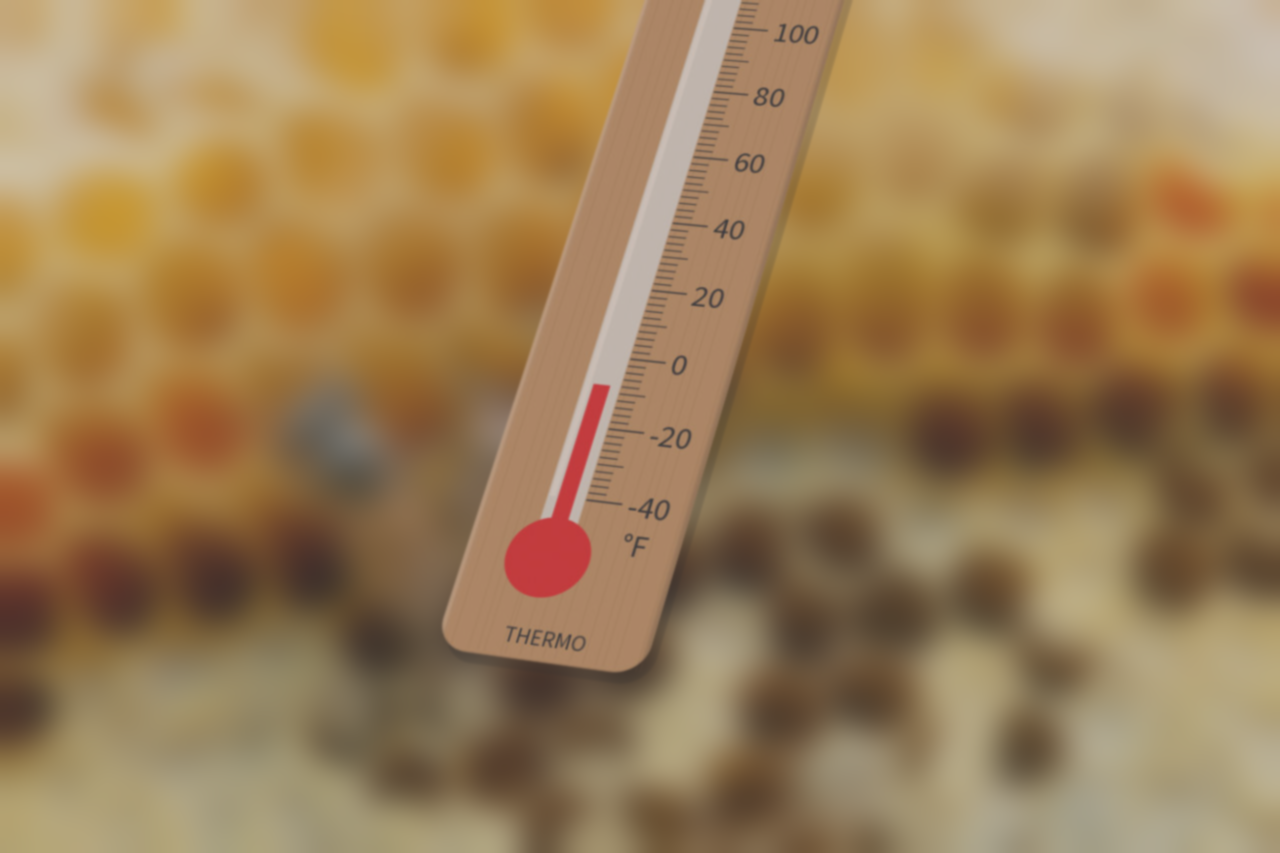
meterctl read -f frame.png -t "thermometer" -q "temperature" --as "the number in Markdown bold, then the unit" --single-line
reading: **-8** °F
